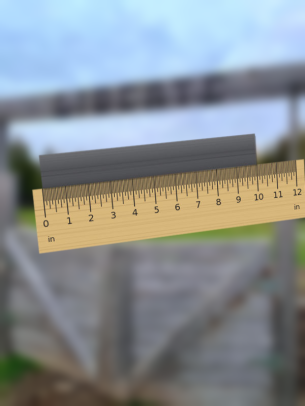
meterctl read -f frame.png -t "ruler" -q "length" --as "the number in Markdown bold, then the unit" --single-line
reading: **10** in
